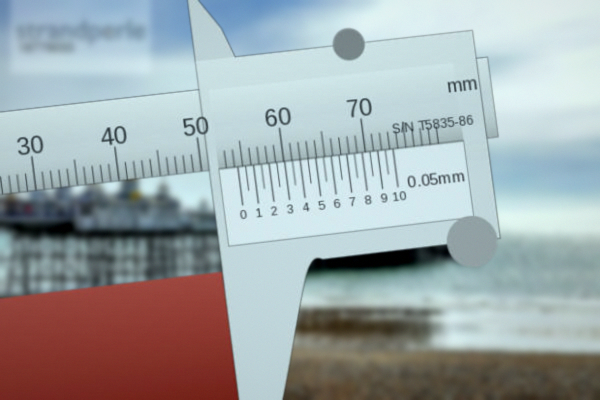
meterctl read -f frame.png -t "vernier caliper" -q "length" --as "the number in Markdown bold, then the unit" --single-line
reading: **54.4** mm
